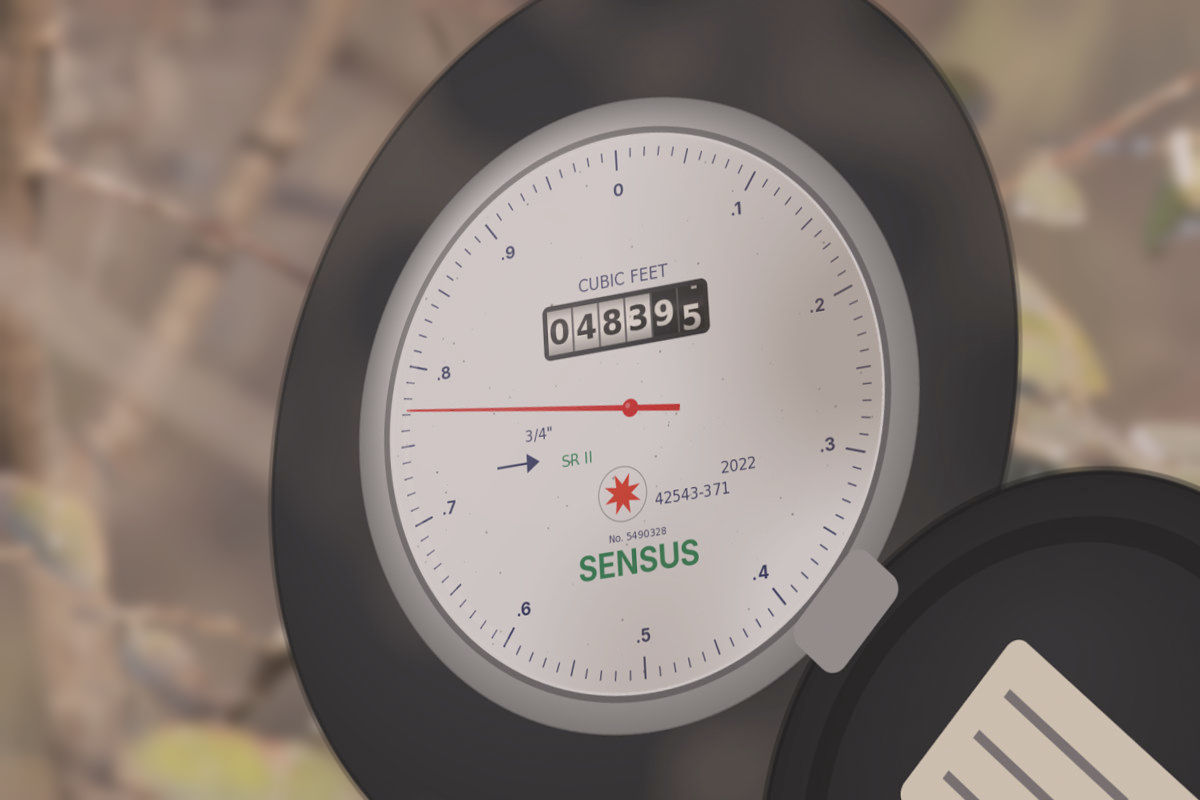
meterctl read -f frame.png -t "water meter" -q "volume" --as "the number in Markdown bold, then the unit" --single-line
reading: **48394.77** ft³
